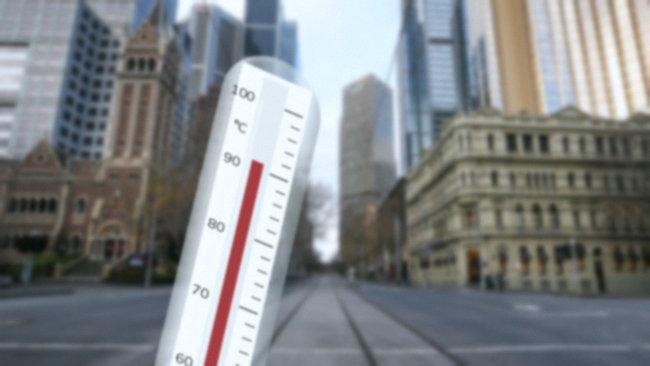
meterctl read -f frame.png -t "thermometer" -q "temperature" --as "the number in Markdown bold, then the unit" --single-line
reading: **91** °C
